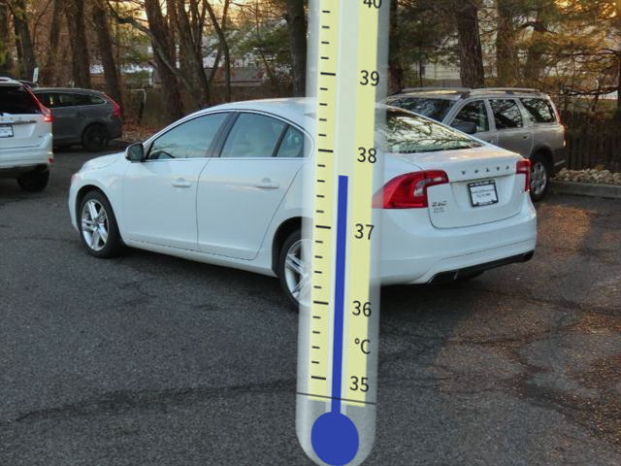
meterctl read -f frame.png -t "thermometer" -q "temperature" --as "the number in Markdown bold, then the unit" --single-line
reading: **37.7** °C
